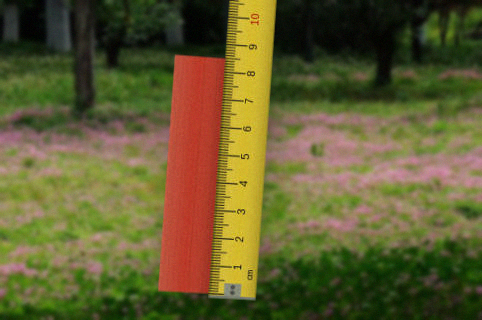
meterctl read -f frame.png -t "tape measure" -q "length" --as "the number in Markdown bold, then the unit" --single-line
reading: **8.5** cm
